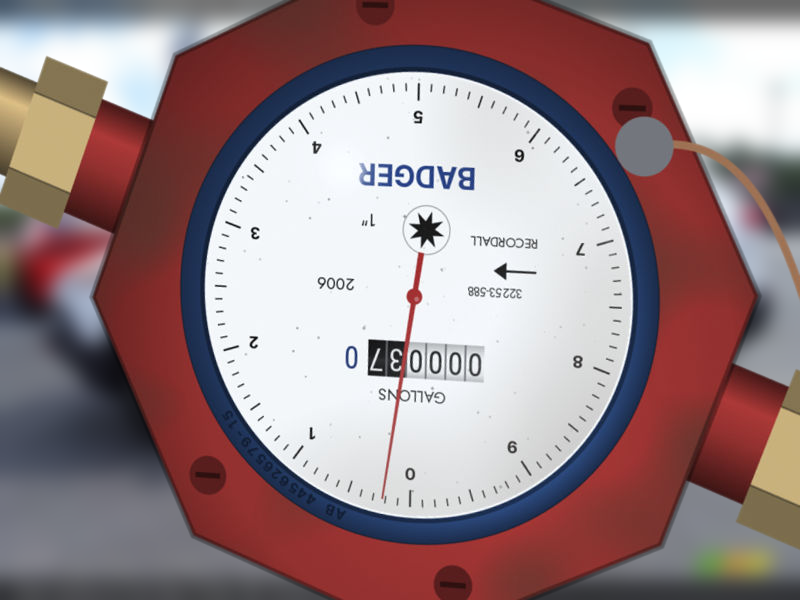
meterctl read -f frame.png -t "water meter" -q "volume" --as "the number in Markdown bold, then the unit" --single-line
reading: **370.2** gal
